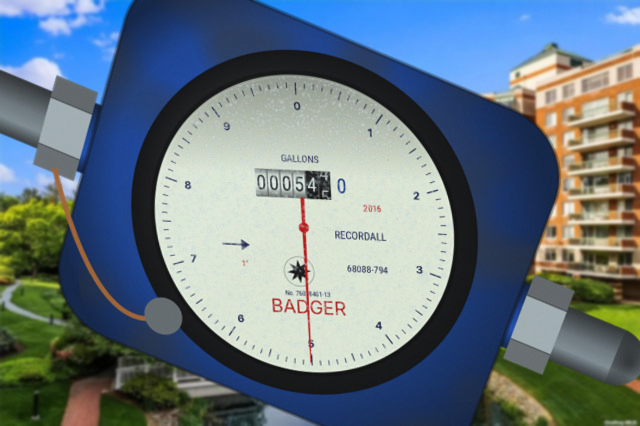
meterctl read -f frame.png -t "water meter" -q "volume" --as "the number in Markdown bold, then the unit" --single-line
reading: **5445.0** gal
